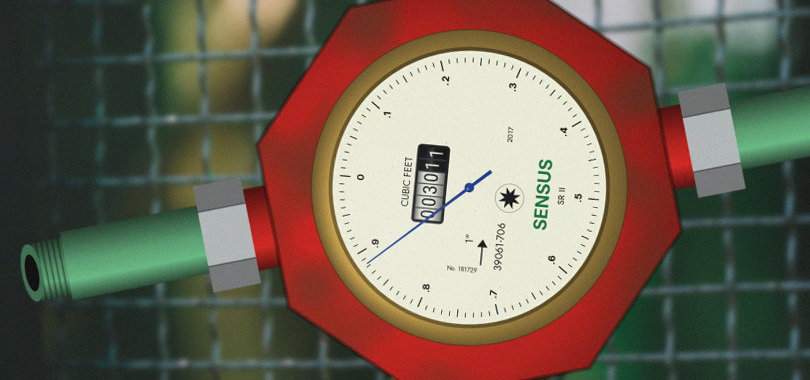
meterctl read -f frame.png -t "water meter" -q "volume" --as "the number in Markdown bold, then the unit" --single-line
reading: **3010.88** ft³
